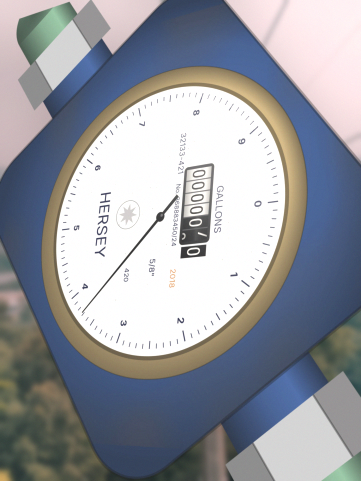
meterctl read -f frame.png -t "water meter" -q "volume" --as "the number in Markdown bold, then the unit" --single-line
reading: **73.7** gal
